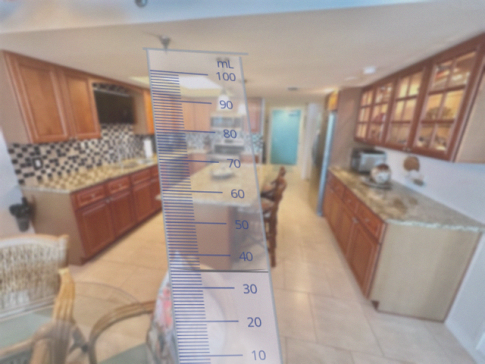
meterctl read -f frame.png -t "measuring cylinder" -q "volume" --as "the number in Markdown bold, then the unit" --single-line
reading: **35** mL
